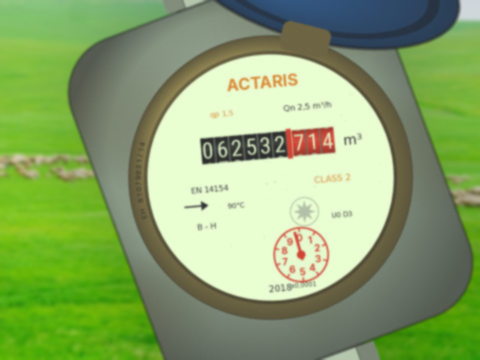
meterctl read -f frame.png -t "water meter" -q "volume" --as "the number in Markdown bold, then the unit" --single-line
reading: **62532.7139** m³
